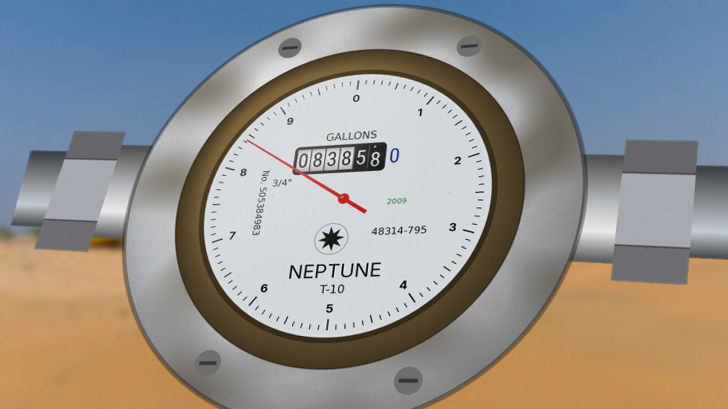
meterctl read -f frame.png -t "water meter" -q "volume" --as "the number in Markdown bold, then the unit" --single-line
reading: **838578.4** gal
